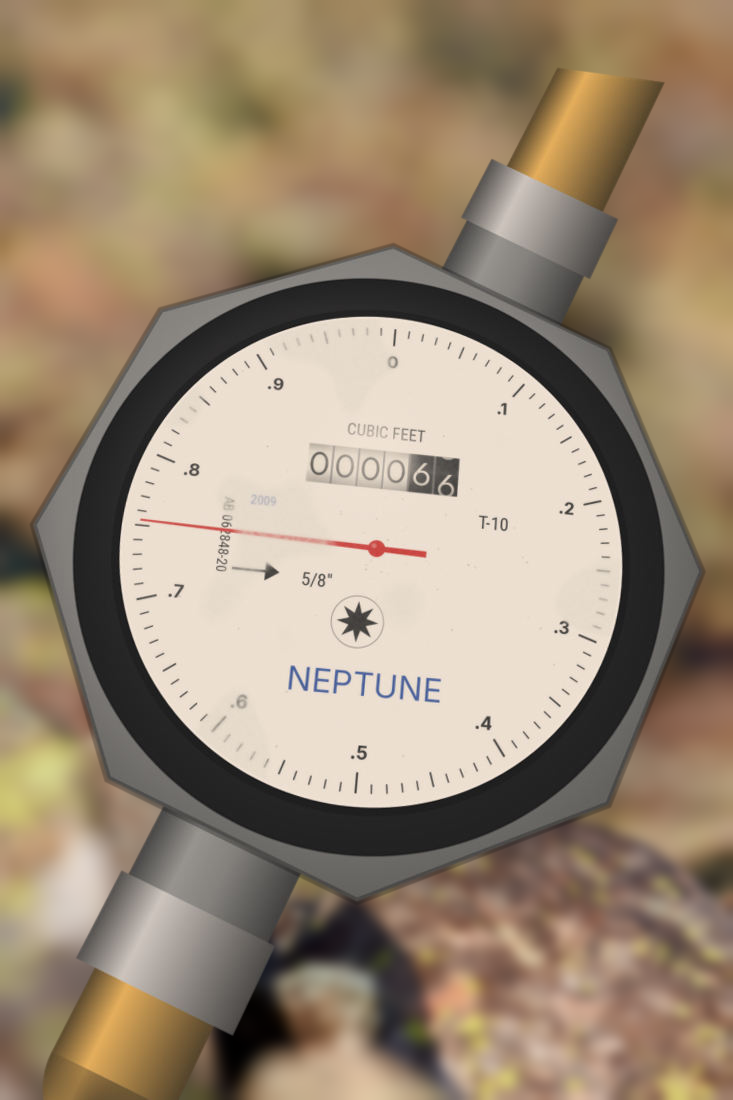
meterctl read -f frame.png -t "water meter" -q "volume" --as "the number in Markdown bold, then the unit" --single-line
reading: **65.75** ft³
